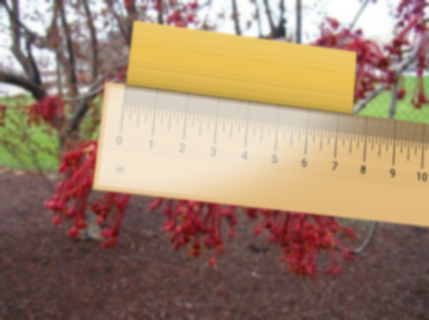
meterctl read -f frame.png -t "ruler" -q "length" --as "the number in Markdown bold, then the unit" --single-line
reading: **7.5** in
